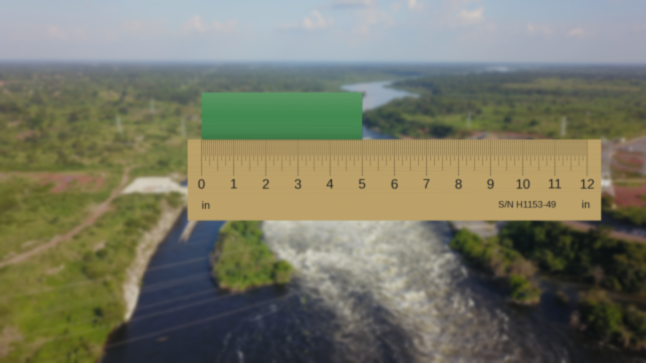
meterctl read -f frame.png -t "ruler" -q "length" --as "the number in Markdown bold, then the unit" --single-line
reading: **5** in
